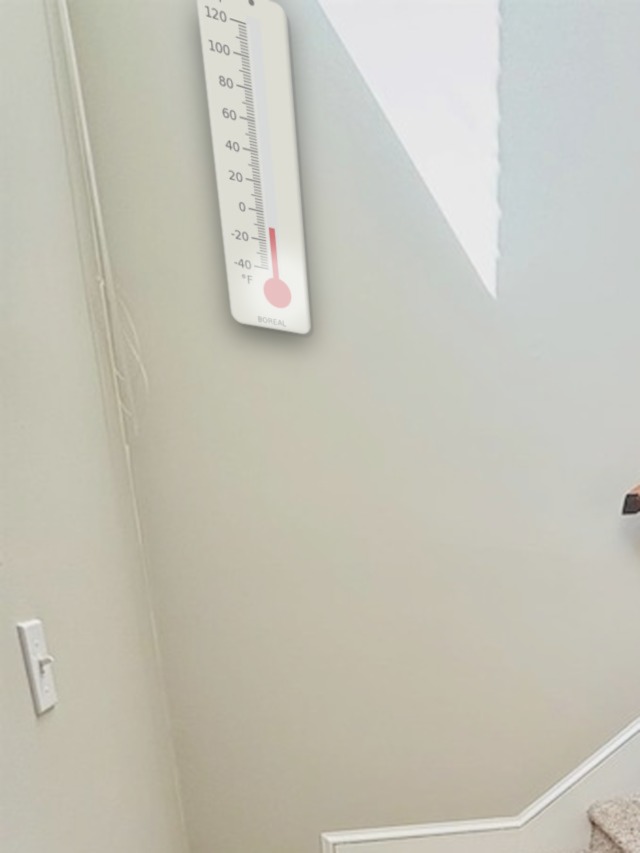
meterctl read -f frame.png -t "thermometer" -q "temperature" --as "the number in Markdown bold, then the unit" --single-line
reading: **-10** °F
